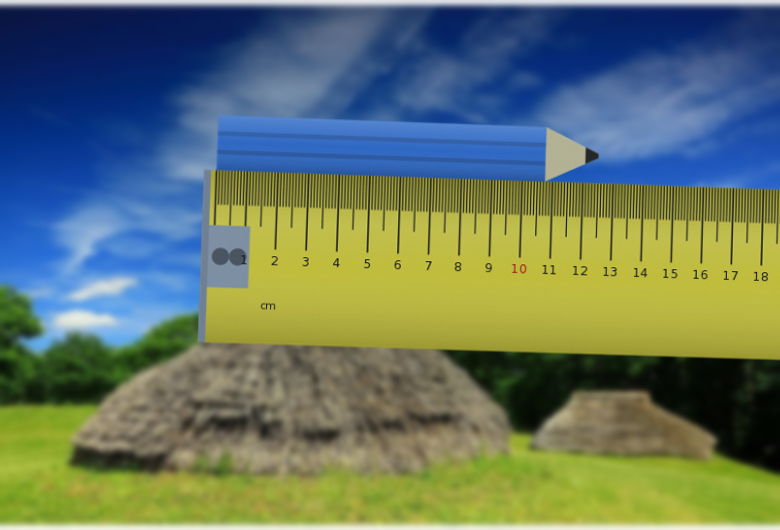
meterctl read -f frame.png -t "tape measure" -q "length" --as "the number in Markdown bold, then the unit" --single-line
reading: **12.5** cm
